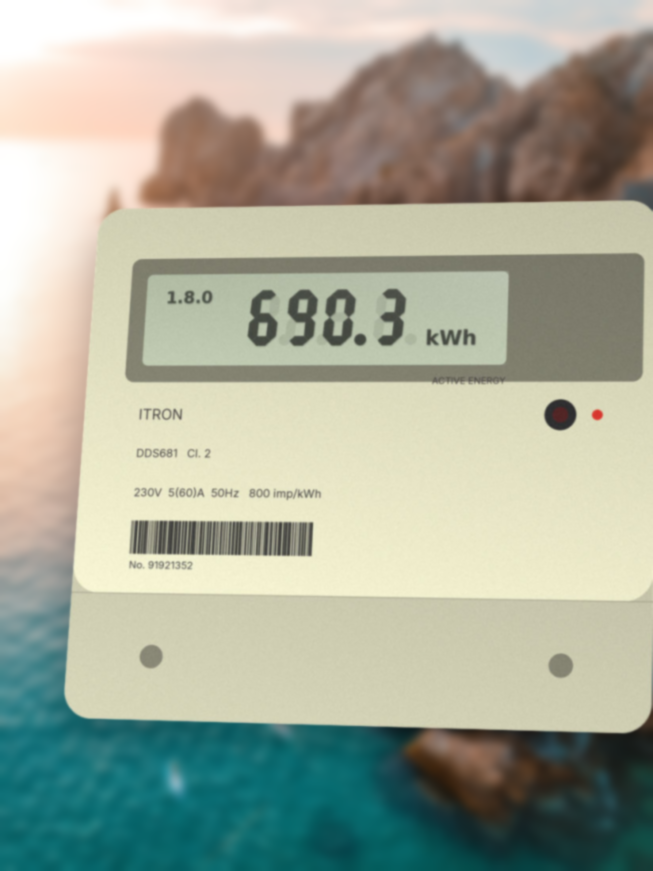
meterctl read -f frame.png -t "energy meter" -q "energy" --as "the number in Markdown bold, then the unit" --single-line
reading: **690.3** kWh
